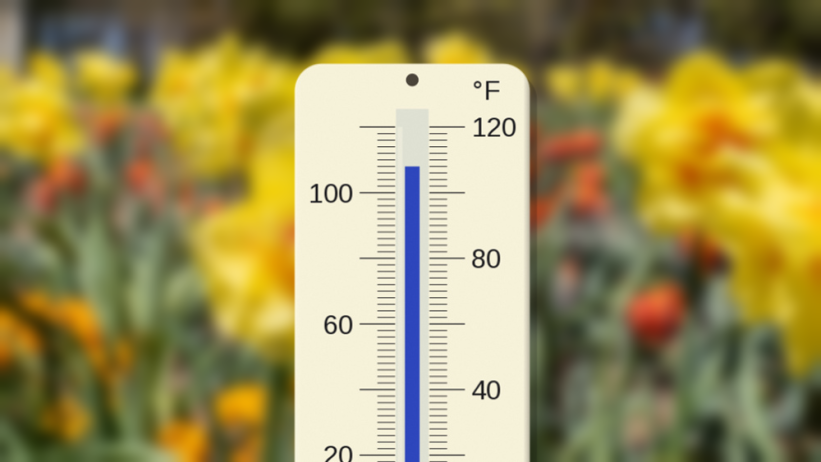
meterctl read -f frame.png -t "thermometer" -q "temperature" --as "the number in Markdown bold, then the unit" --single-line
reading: **108** °F
